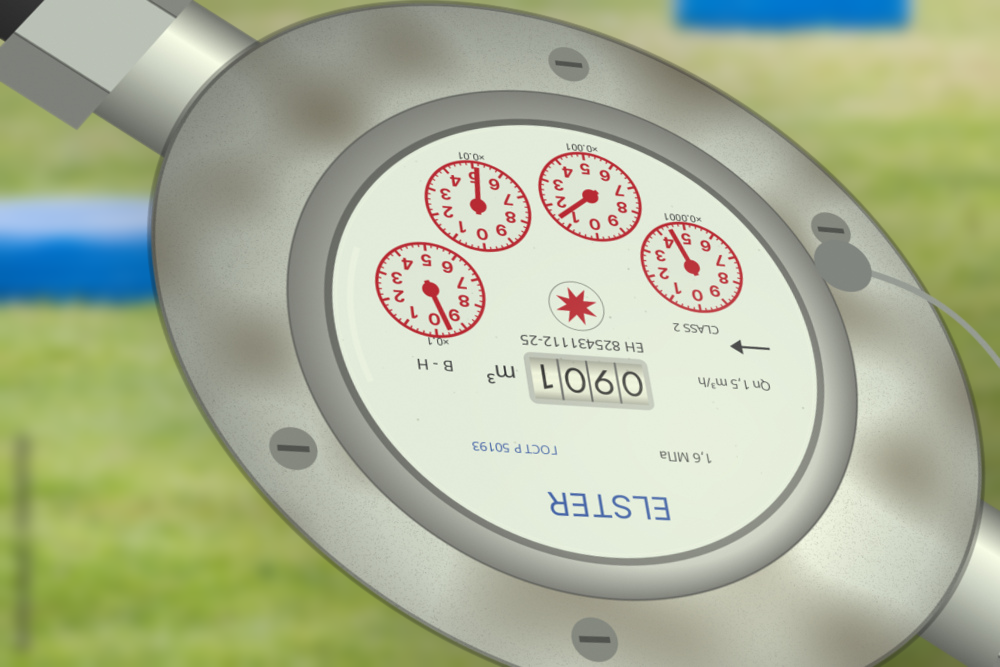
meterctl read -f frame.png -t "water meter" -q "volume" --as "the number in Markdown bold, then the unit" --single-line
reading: **900.9514** m³
